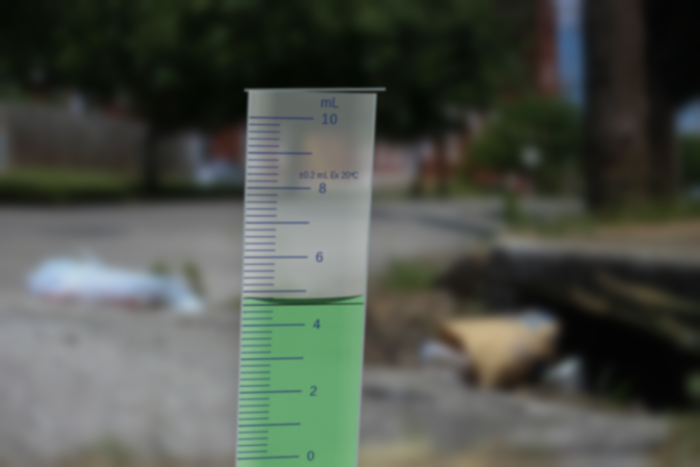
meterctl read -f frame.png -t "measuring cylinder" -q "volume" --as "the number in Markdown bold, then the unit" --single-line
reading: **4.6** mL
